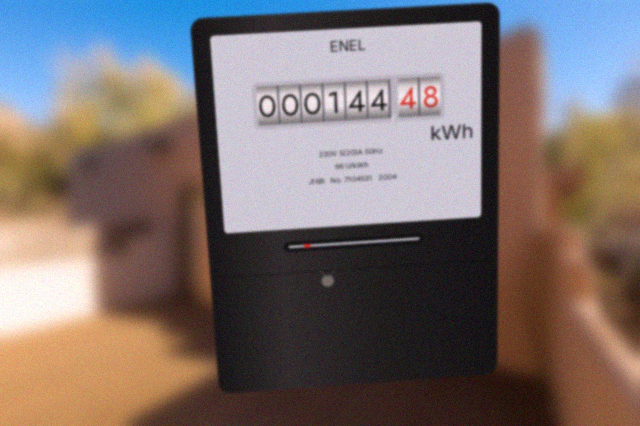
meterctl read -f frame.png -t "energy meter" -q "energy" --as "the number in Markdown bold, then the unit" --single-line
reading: **144.48** kWh
